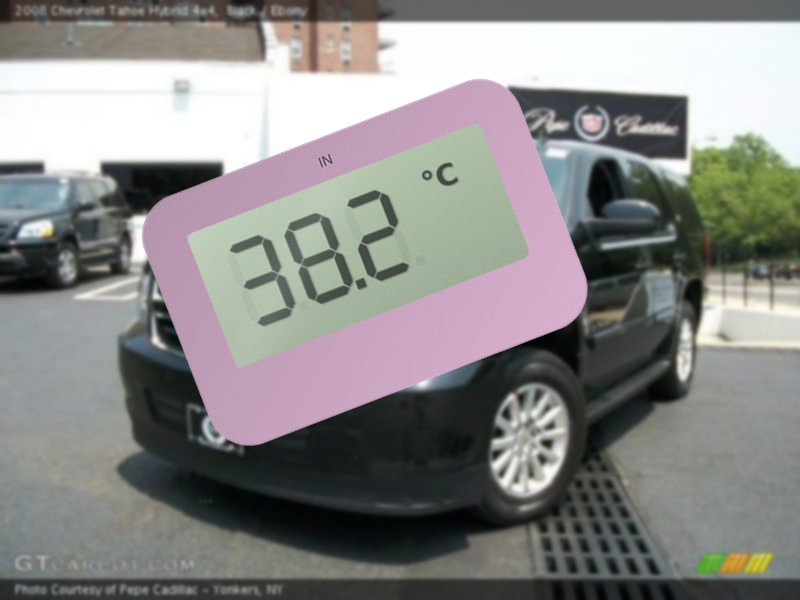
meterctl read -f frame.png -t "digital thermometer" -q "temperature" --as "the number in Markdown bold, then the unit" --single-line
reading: **38.2** °C
